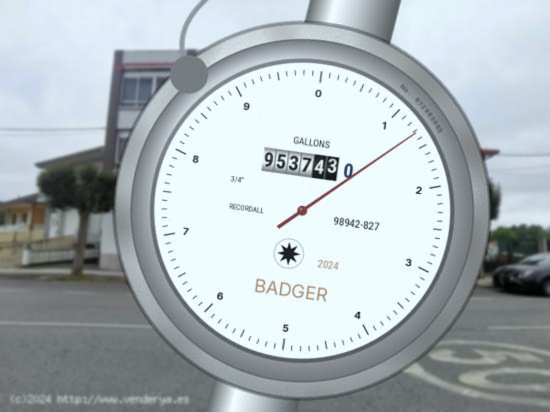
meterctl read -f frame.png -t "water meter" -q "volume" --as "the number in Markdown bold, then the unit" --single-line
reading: **9537431.3** gal
